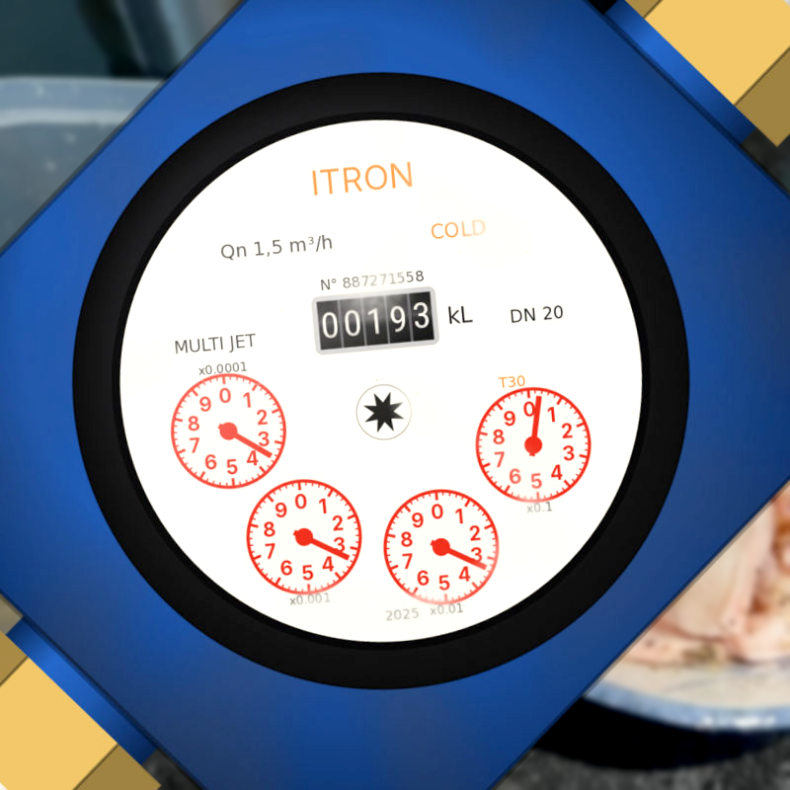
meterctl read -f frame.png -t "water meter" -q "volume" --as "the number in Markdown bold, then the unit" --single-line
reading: **193.0333** kL
